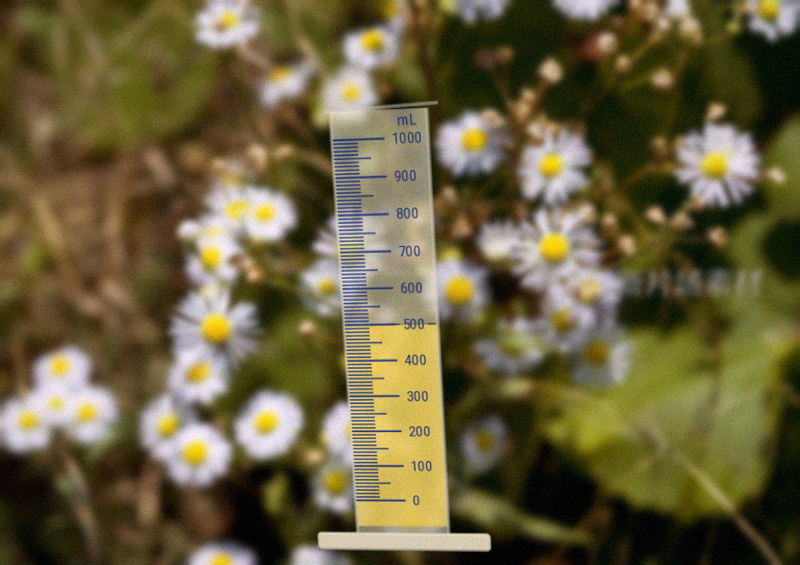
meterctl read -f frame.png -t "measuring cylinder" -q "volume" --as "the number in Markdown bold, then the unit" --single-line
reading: **500** mL
